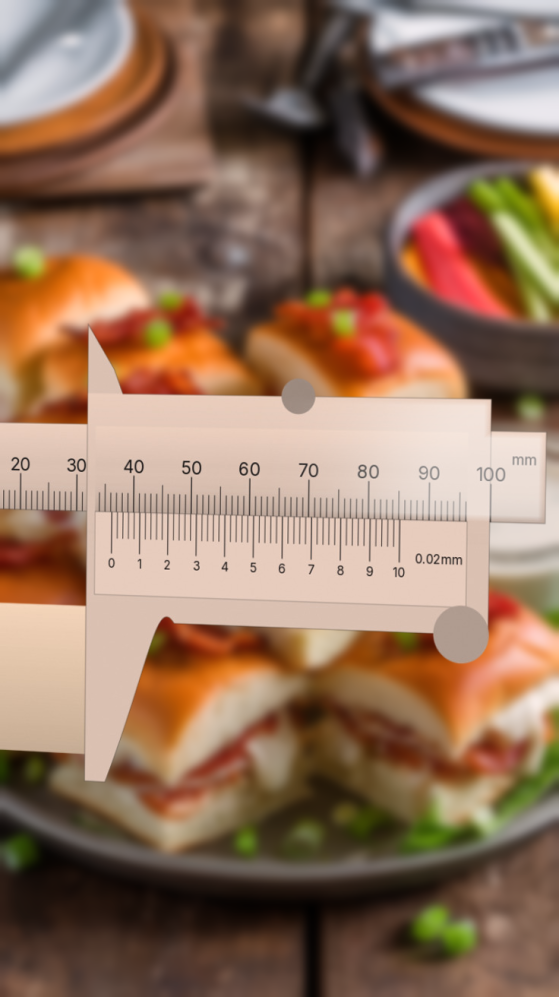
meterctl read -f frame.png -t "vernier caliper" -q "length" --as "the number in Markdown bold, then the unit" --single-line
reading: **36.2** mm
